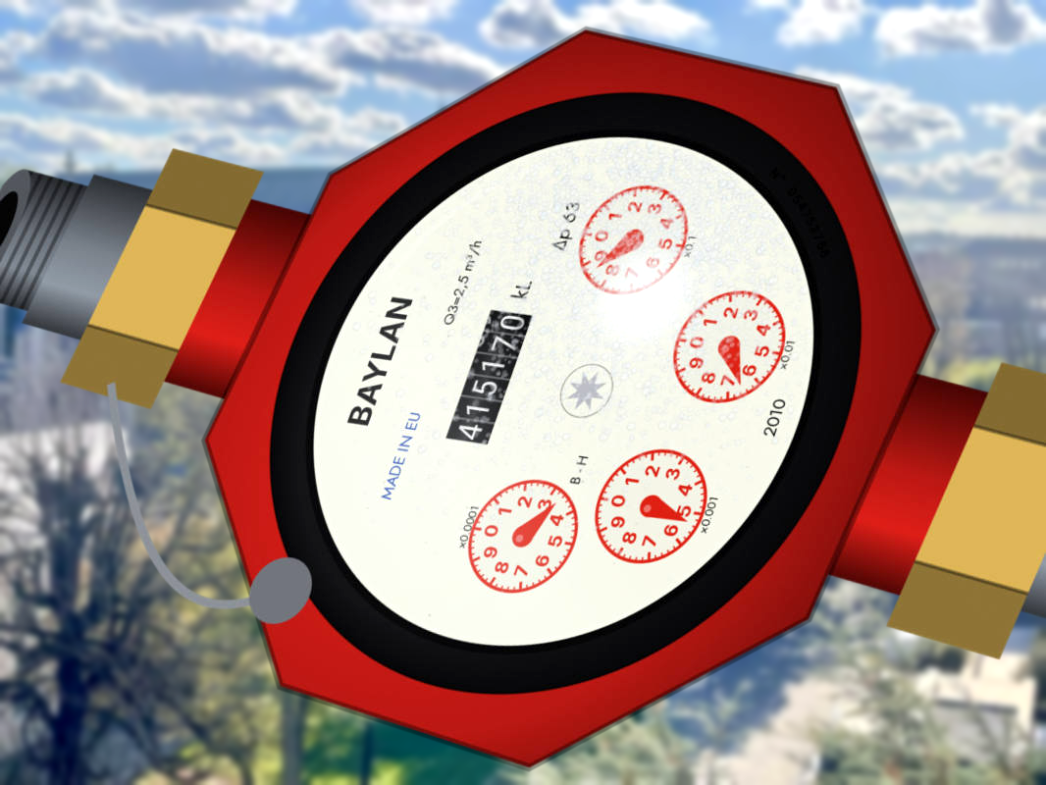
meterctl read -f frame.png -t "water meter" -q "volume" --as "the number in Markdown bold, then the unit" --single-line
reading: **415169.8653** kL
